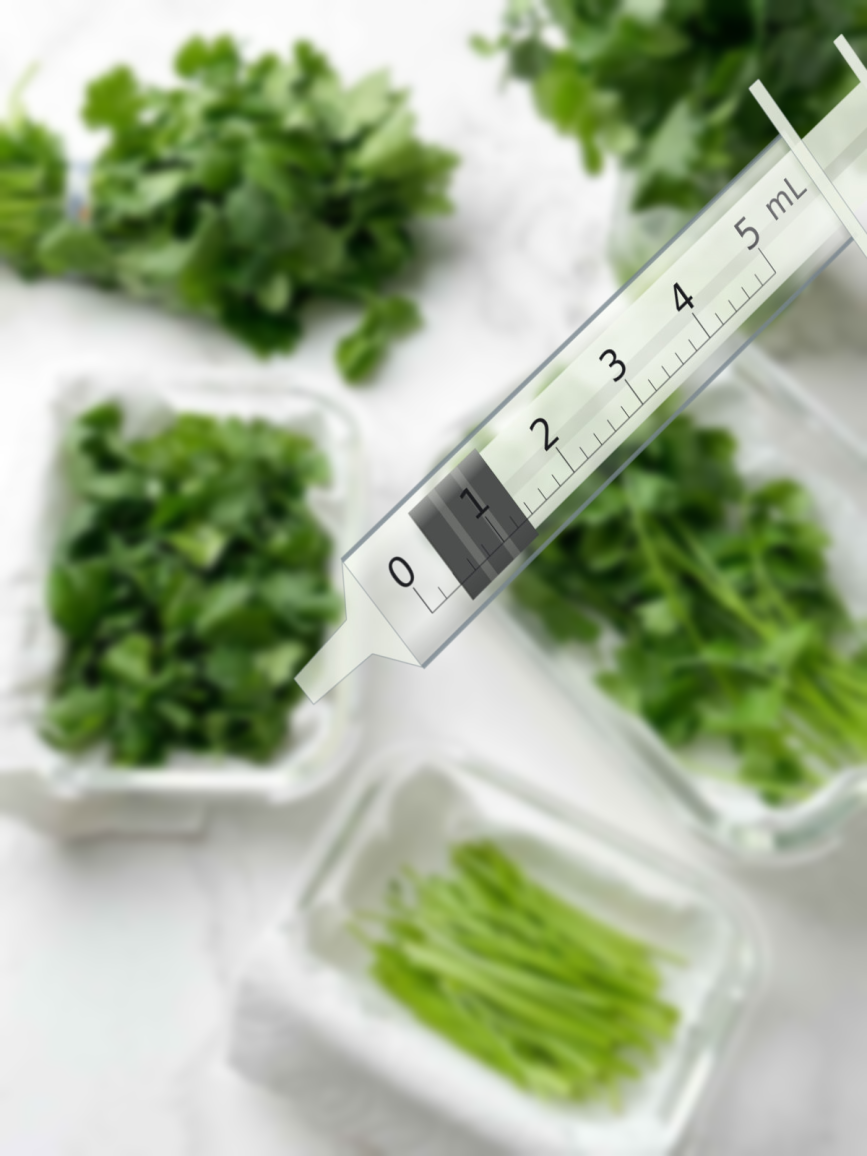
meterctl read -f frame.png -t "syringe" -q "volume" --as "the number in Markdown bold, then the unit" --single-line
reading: **0.4** mL
